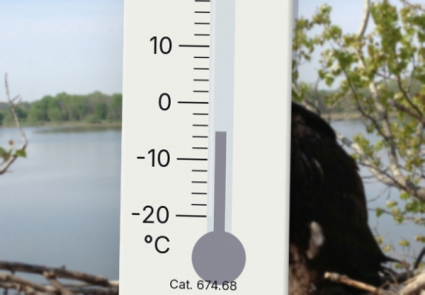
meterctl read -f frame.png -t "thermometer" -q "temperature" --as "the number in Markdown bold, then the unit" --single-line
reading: **-5** °C
